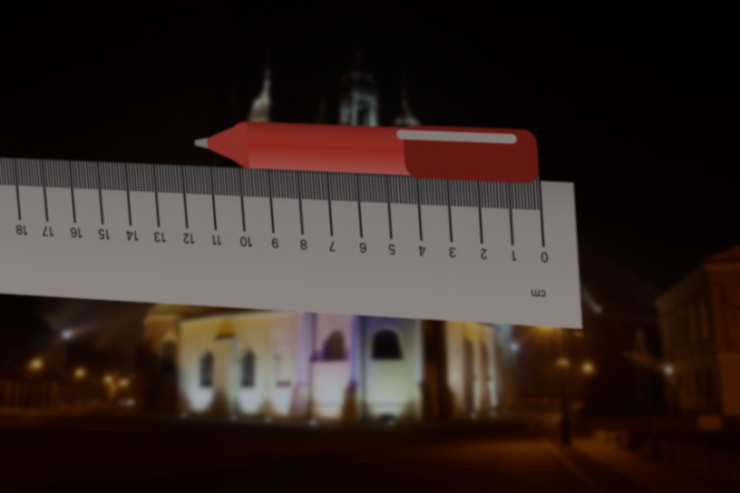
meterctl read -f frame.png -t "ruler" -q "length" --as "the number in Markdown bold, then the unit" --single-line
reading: **11.5** cm
